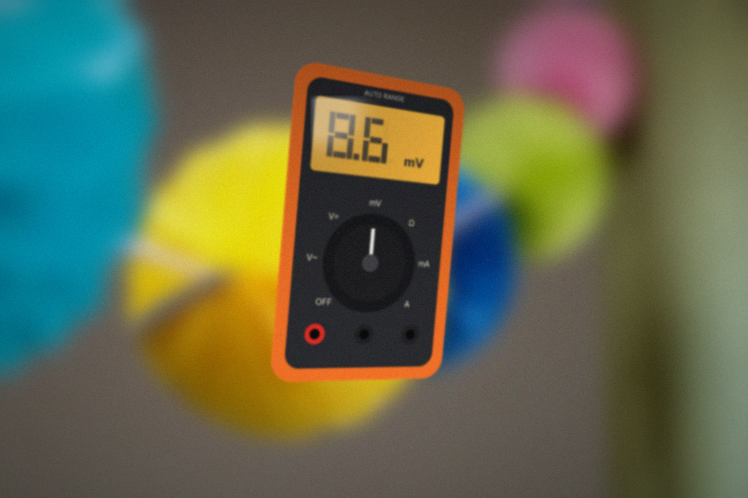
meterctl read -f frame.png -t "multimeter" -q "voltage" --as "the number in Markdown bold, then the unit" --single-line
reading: **8.6** mV
